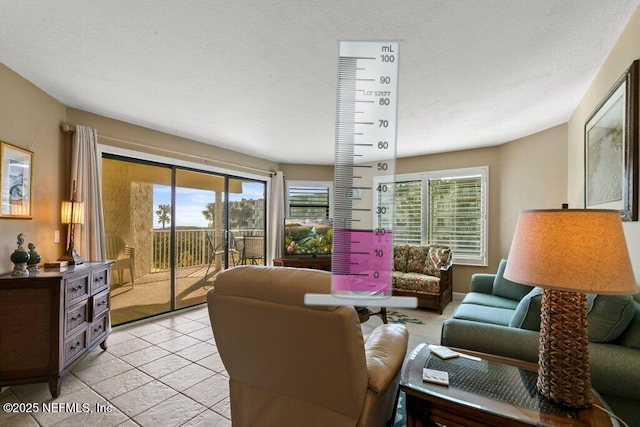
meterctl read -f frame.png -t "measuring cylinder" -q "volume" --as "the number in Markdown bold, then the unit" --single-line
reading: **20** mL
